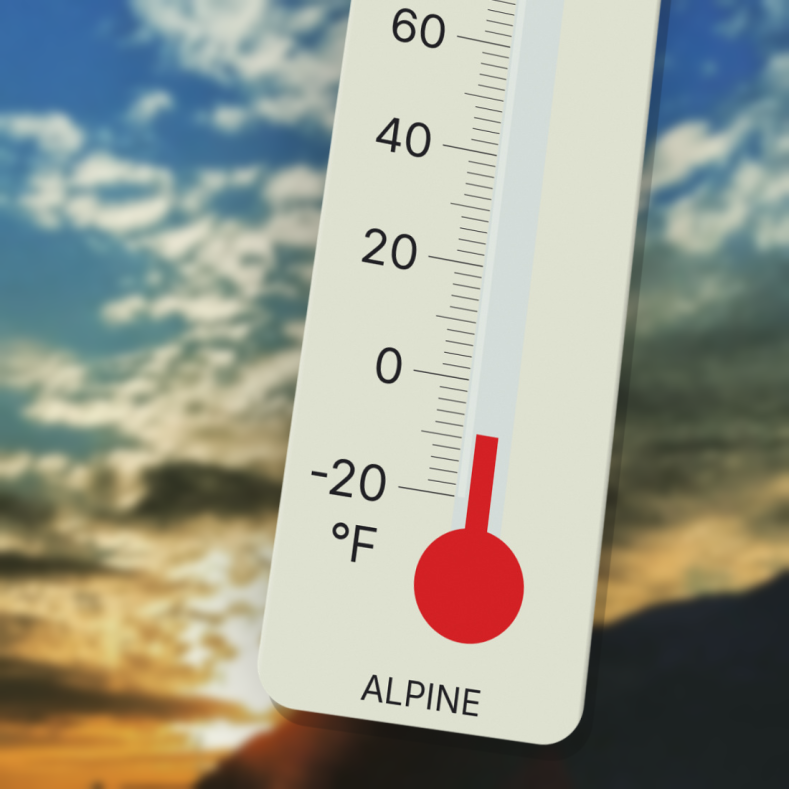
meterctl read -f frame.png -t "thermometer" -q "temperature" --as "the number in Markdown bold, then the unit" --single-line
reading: **-9** °F
